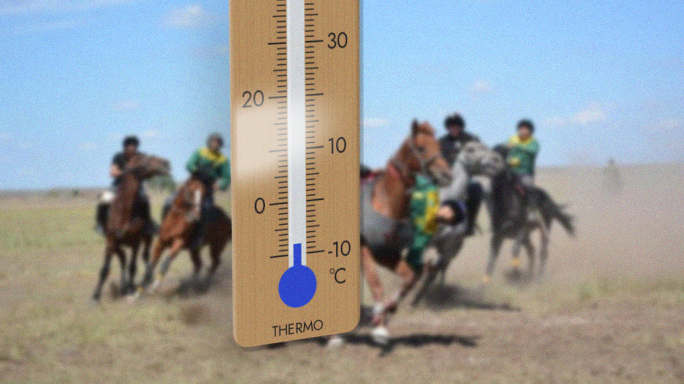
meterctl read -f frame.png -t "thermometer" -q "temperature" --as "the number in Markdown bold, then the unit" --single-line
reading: **-8** °C
